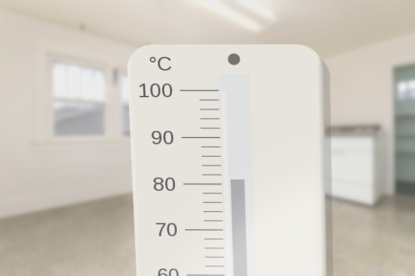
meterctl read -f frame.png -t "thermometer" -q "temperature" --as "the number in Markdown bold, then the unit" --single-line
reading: **81** °C
